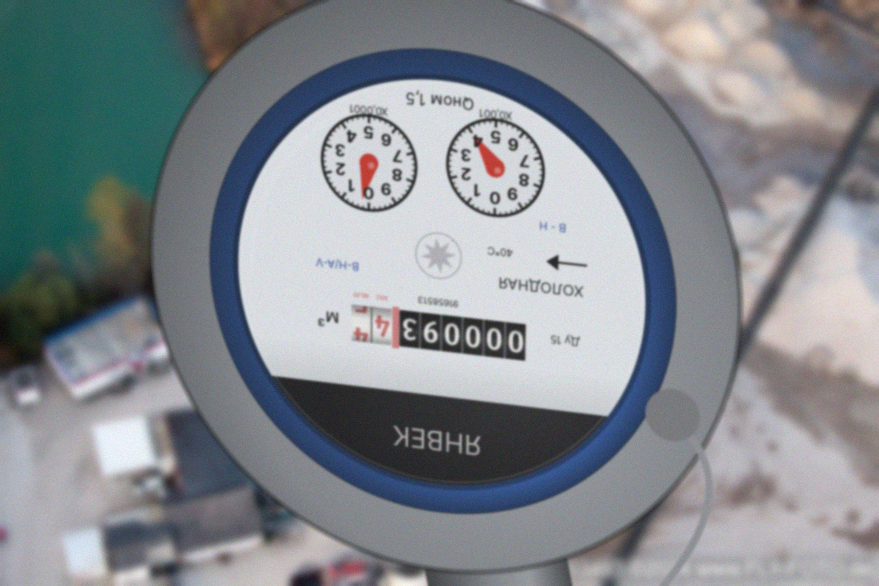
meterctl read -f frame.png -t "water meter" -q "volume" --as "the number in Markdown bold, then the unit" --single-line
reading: **93.4440** m³
